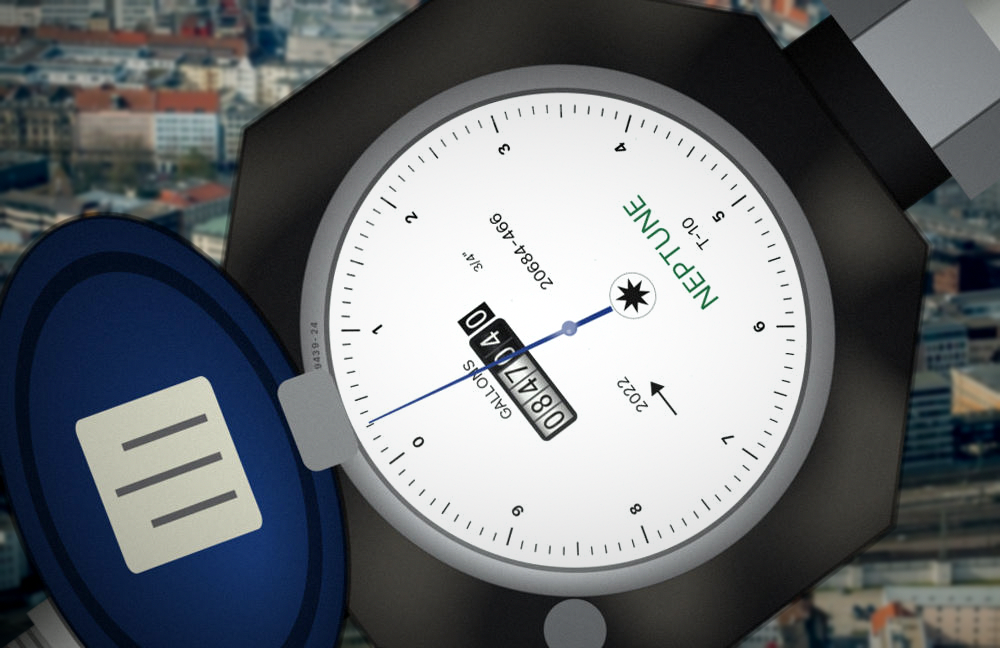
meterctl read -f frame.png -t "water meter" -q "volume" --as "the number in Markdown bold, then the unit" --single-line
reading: **847040.3** gal
